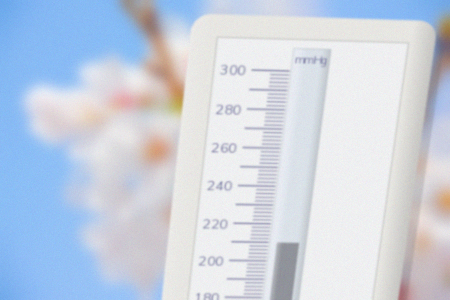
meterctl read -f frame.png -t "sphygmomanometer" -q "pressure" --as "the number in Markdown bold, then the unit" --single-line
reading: **210** mmHg
